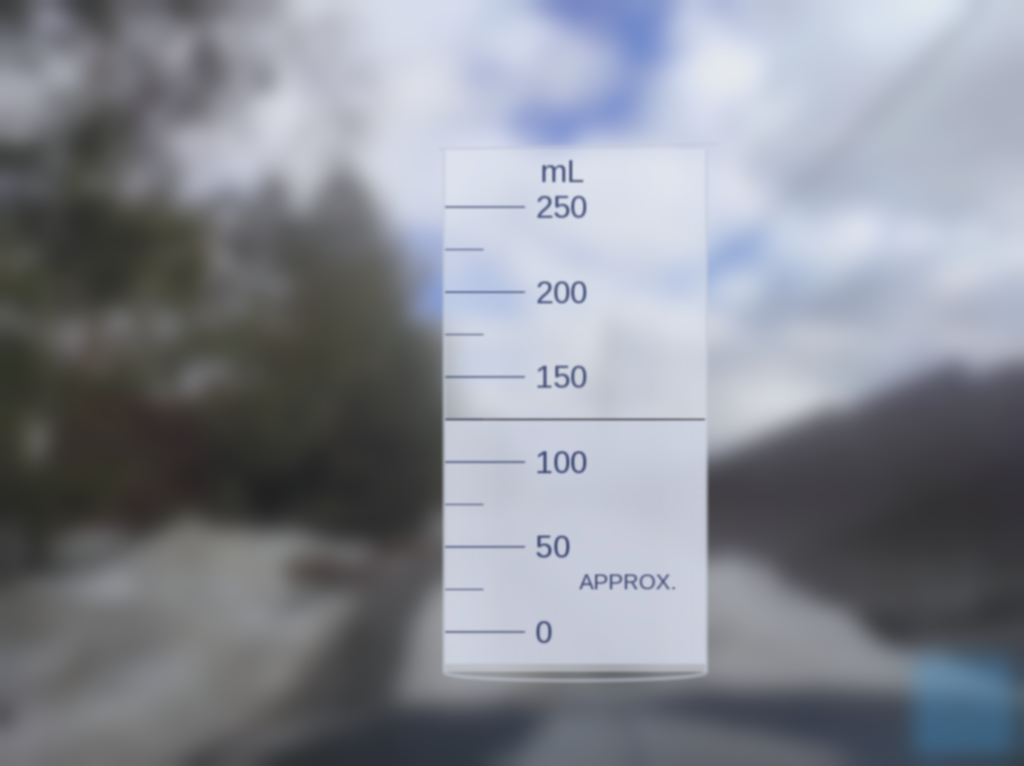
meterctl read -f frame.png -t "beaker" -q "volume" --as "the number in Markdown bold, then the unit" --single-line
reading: **125** mL
